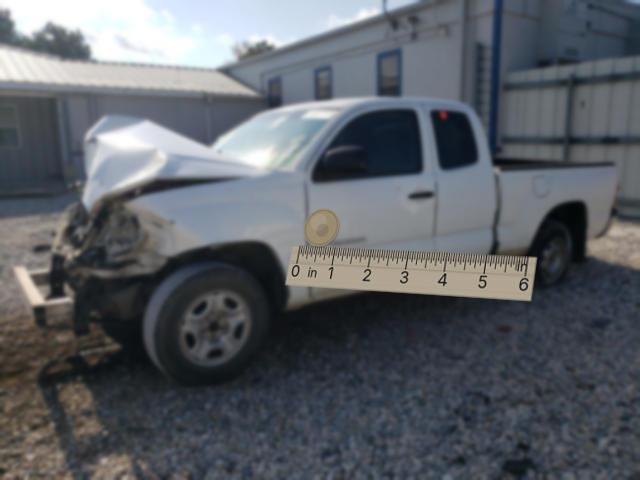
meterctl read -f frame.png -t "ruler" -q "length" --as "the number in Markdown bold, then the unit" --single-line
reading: **1** in
